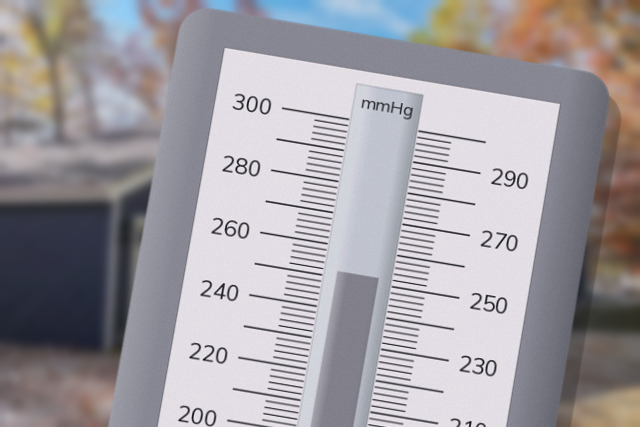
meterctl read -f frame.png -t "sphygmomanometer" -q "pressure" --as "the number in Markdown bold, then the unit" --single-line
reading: **252** mmHg
